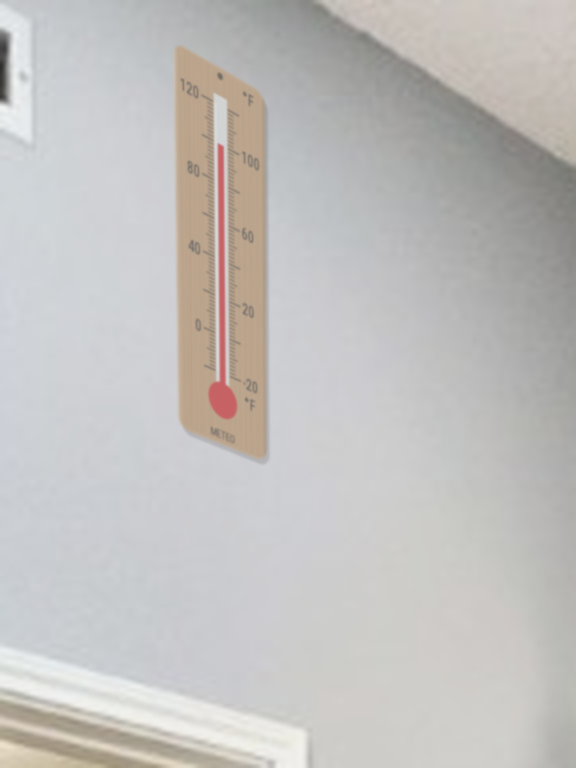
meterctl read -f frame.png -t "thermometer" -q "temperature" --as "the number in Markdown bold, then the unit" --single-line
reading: **100** °F
